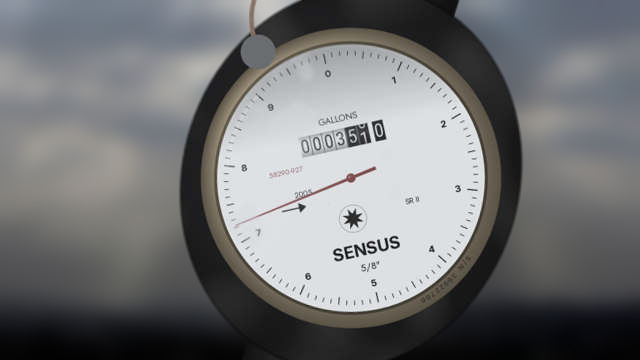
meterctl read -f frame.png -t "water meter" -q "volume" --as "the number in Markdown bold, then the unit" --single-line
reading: **3507.2** gal
